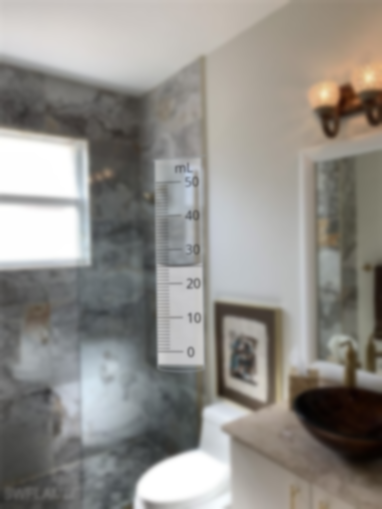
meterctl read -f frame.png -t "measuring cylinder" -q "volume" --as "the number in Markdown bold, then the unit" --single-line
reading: **25** mL
